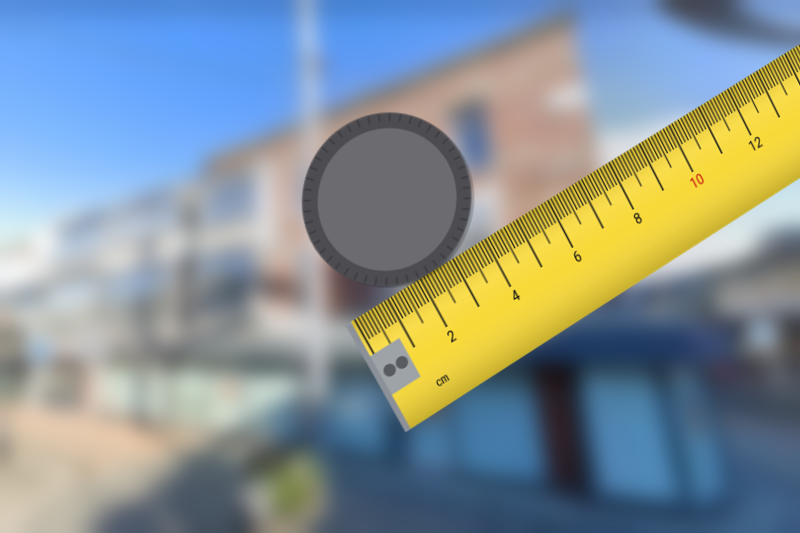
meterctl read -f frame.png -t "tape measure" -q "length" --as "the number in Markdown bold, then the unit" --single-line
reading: **4.5** cm
